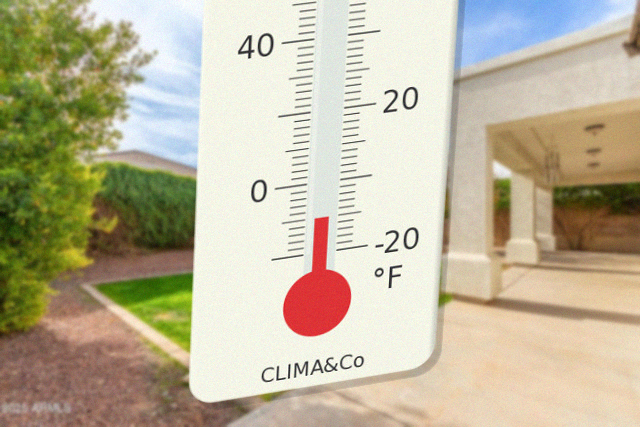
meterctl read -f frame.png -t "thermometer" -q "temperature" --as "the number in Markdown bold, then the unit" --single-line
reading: **-10** °F
